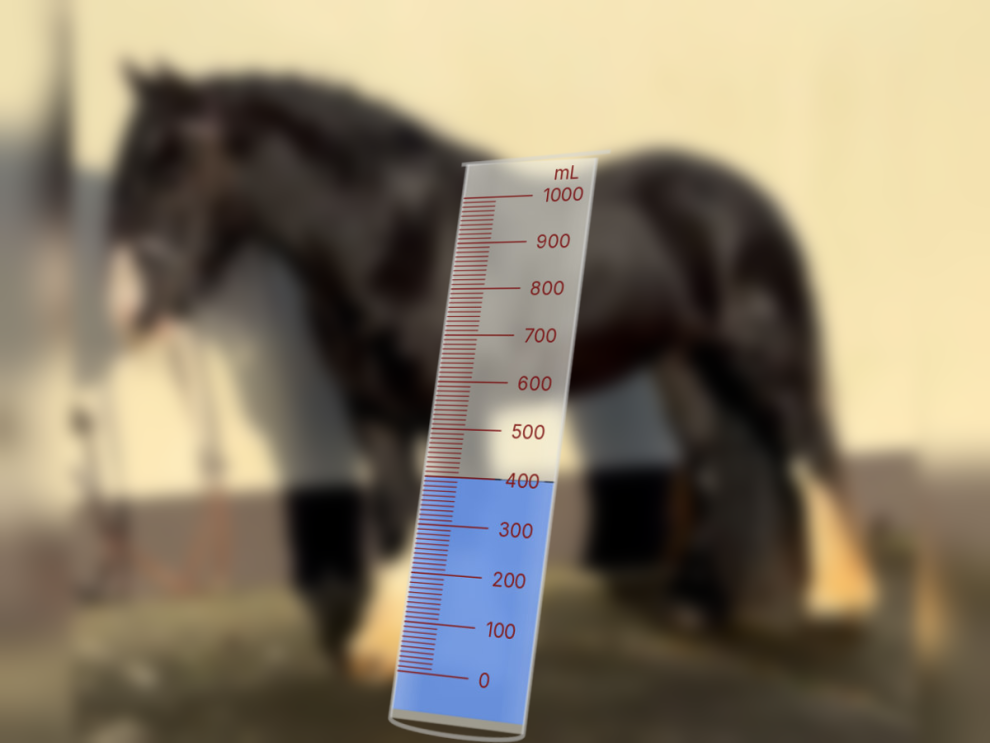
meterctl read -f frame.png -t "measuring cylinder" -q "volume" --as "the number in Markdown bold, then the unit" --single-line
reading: **400** mL
